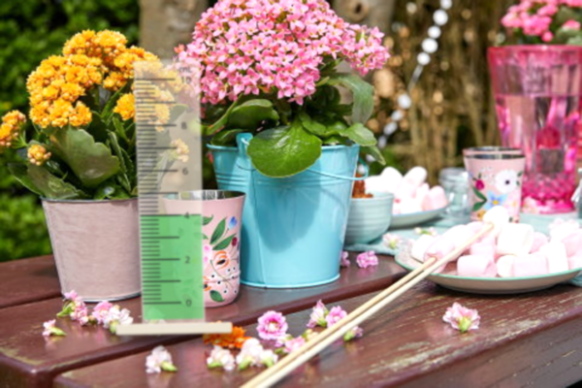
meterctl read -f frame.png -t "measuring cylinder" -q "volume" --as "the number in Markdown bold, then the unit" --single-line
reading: **4** mL
